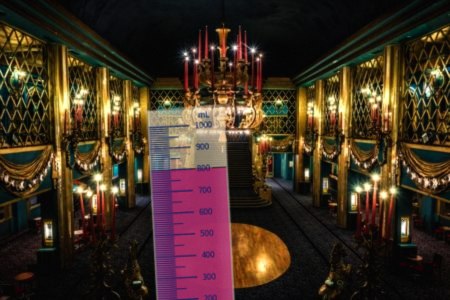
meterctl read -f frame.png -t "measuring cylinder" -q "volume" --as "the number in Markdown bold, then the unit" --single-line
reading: **800** mL
